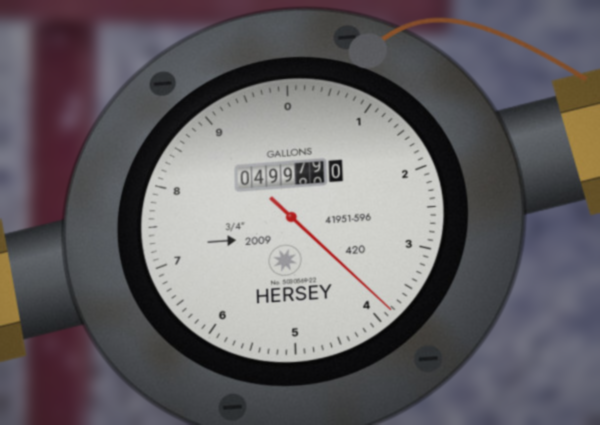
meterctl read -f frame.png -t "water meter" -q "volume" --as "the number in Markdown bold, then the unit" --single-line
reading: **499793.8** gal
